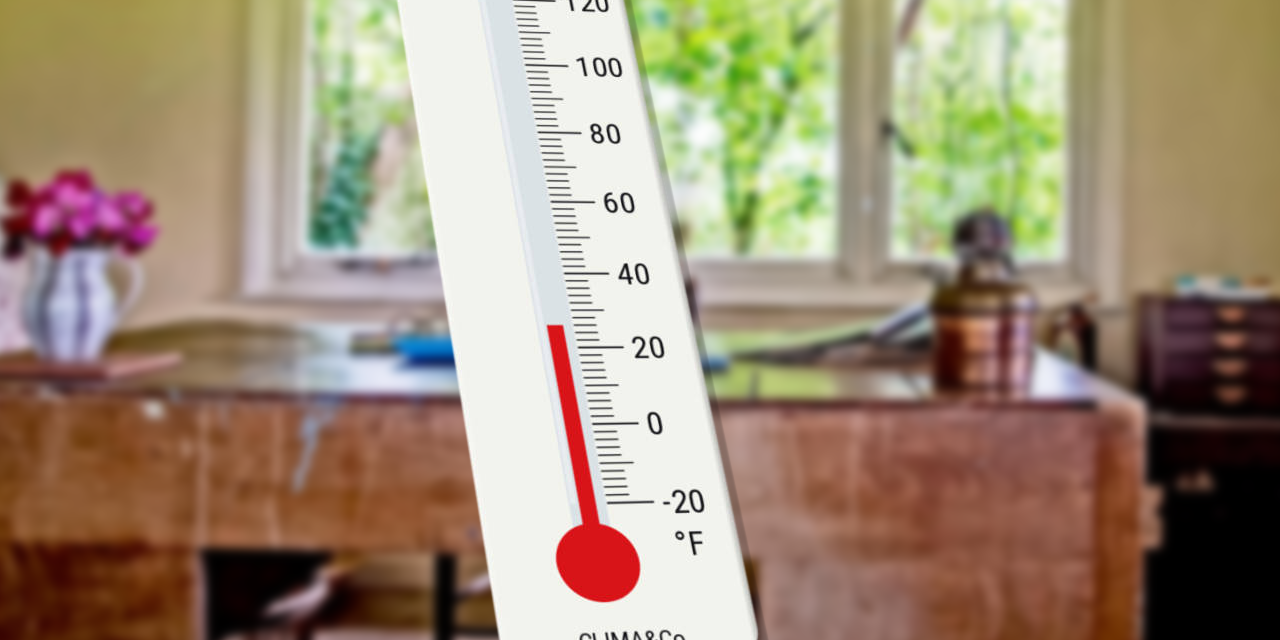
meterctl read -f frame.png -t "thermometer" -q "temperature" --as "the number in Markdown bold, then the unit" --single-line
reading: **26** °F
